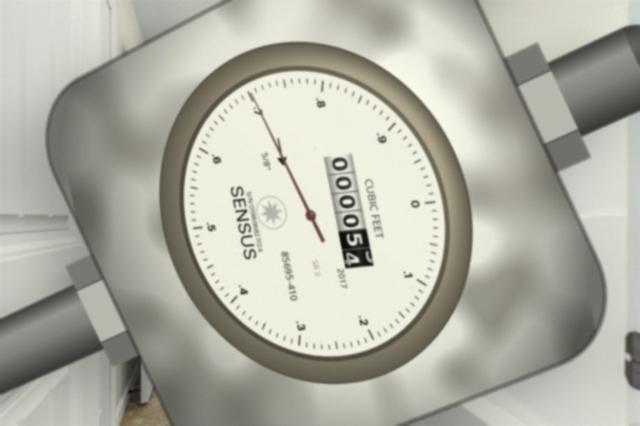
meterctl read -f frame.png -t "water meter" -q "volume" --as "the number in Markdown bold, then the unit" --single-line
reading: **53.70** ft³
